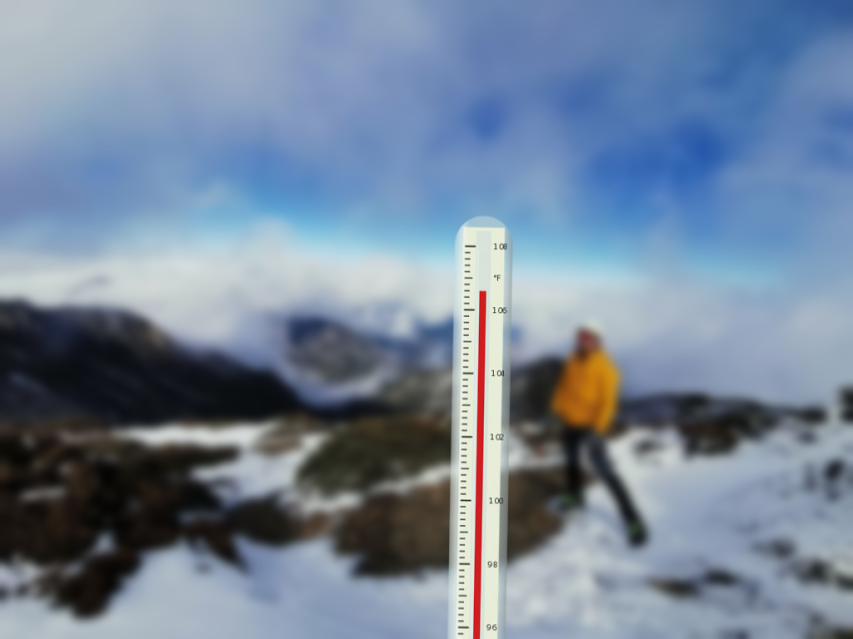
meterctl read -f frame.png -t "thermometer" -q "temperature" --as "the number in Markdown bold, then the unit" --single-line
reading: **106.6** °F
